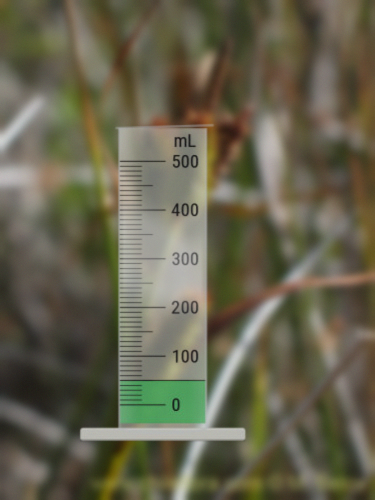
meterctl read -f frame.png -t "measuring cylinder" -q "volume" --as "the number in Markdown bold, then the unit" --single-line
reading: **50** mL
